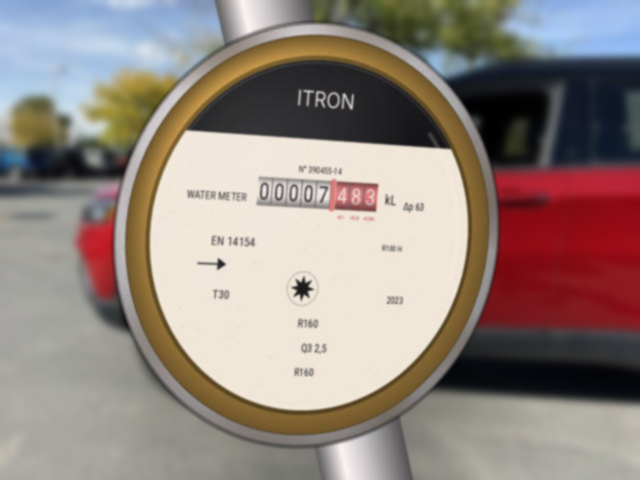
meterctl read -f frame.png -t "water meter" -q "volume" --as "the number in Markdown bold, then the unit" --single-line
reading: **7.483** kL
